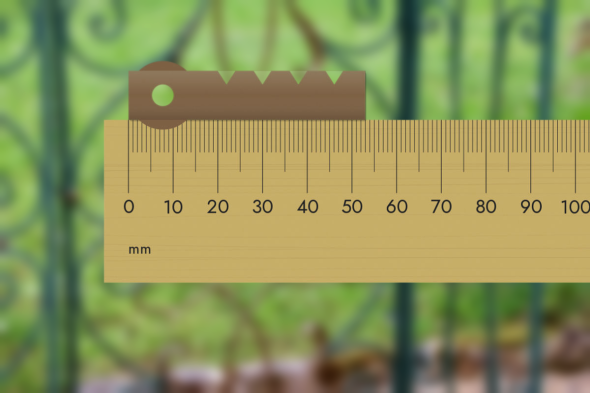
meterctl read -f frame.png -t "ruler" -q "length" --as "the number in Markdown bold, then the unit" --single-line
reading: **53** mm
